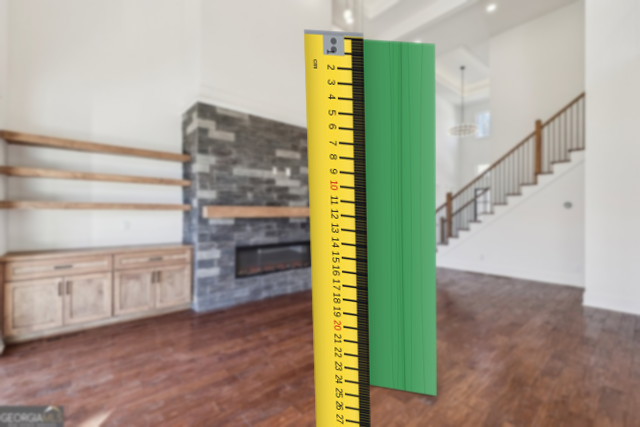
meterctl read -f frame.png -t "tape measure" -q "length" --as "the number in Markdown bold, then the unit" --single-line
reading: **24** cm
